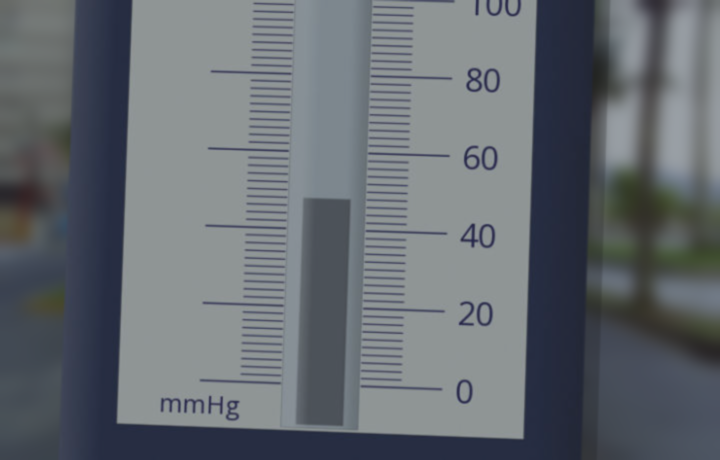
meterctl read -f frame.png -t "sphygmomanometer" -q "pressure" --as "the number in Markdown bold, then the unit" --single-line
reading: **48** mmHg
